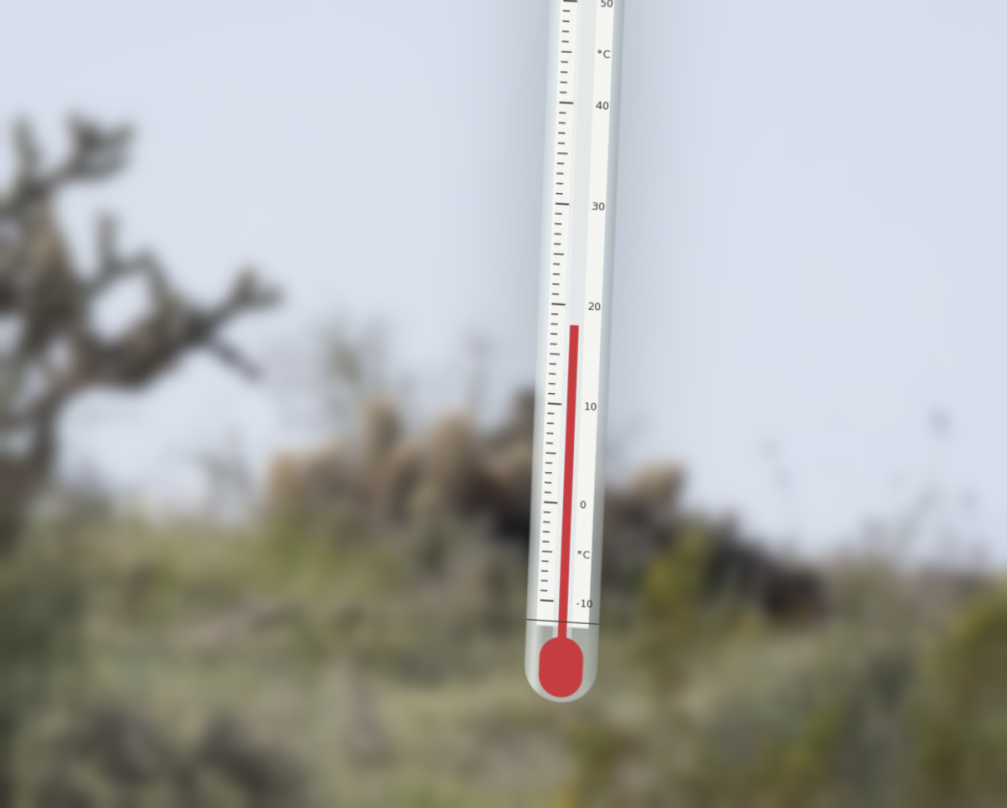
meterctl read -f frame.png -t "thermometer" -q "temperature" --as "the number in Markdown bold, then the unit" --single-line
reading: **18** °C
